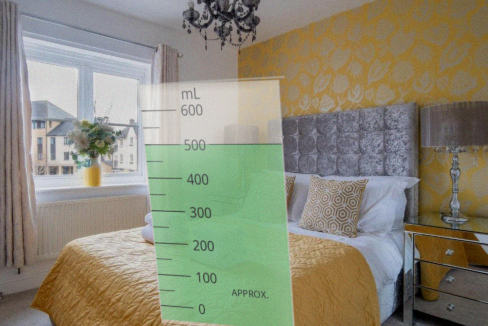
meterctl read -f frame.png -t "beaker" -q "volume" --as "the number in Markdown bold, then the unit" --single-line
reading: **500** mL
